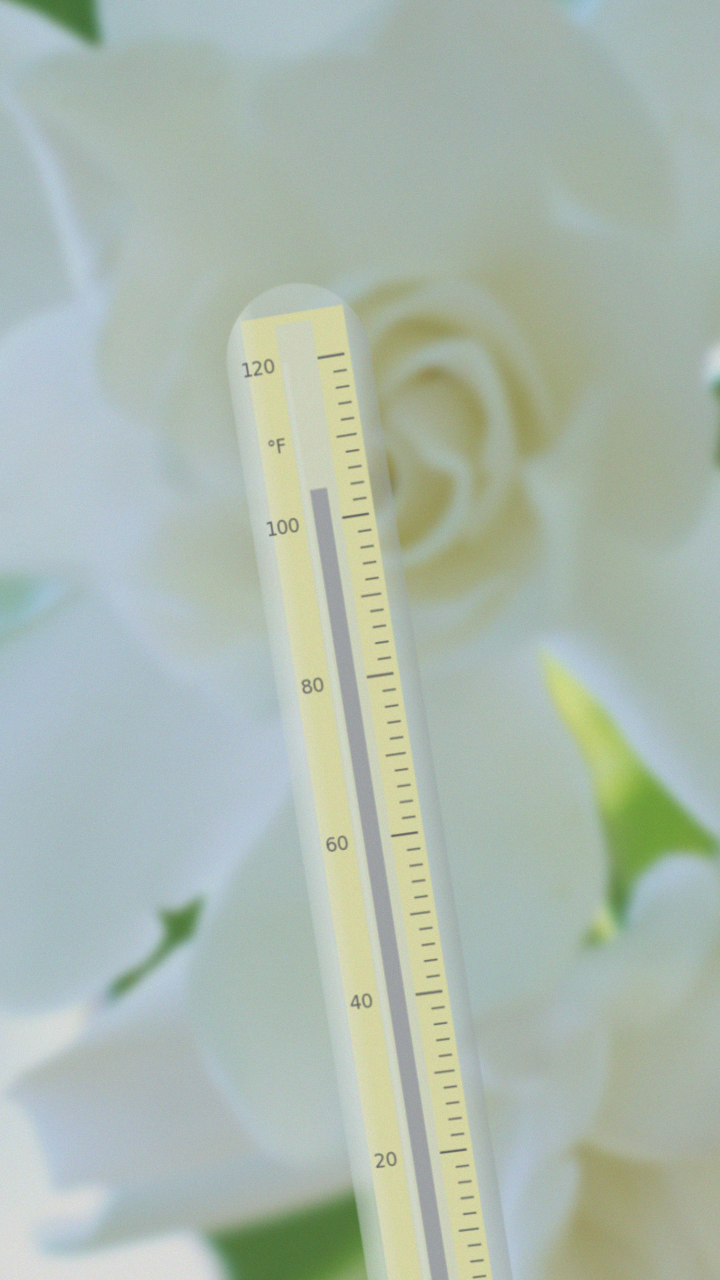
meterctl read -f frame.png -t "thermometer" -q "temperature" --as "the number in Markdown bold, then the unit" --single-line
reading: **104** °F
